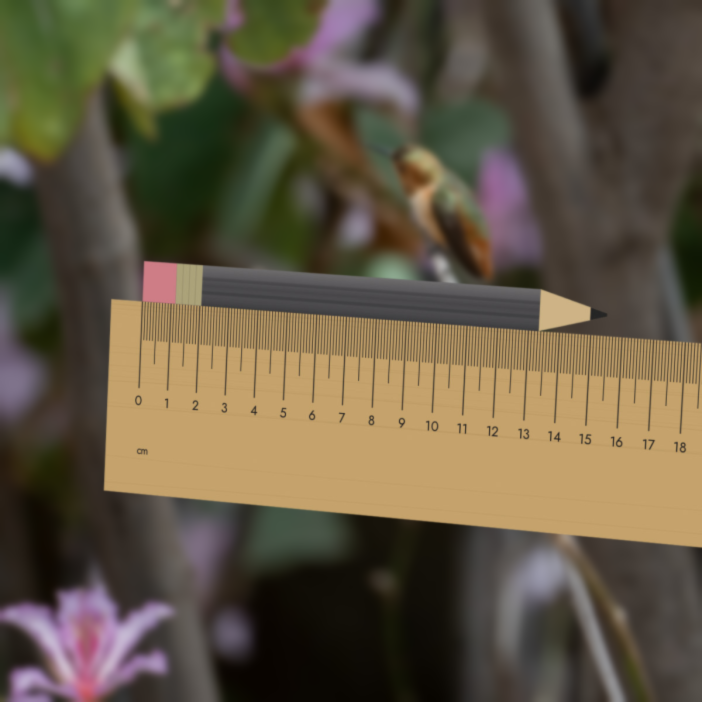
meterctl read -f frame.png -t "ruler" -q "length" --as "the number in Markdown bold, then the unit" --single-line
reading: **15.5** cm
